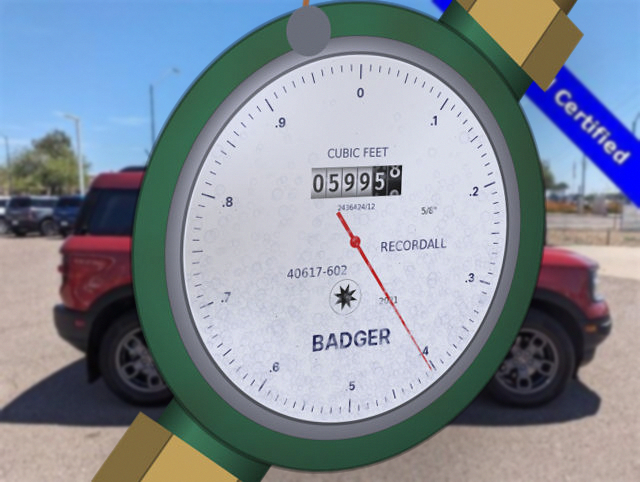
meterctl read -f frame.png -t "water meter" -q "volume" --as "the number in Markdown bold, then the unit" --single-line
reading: **59958.40** ft³
